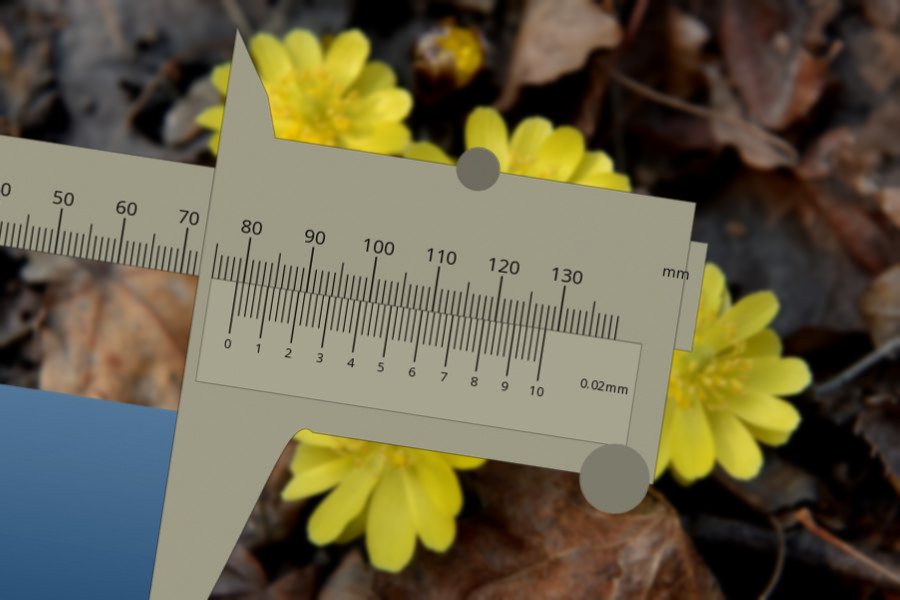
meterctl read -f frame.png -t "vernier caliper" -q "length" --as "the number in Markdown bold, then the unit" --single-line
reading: **79.0** mm
